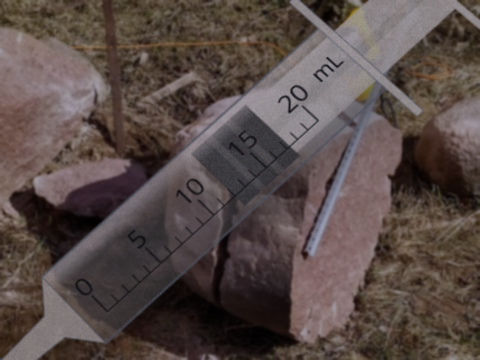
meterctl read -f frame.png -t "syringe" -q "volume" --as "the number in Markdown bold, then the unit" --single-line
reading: **12** mL
